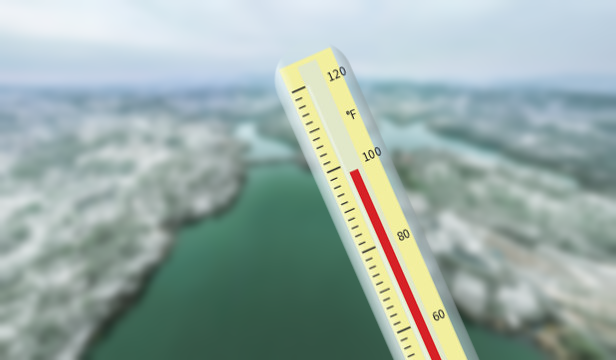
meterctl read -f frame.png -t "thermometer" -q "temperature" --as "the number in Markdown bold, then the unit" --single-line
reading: **98** °F
